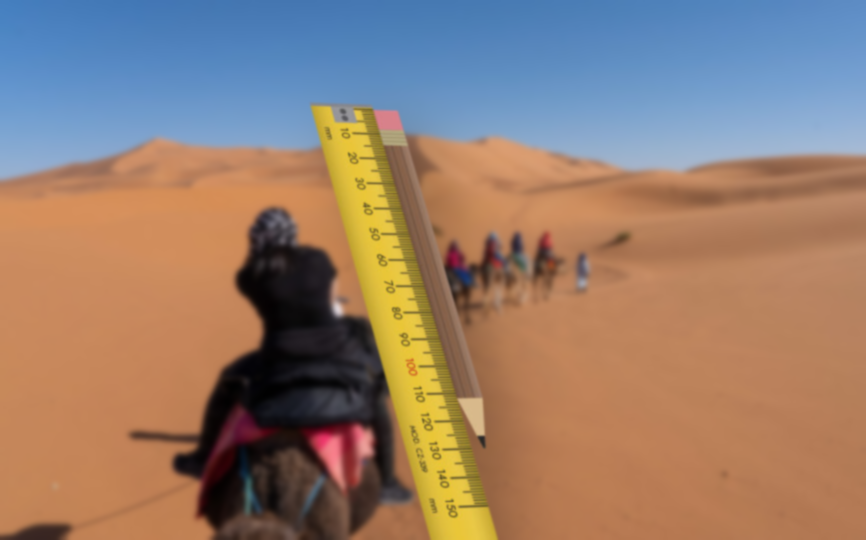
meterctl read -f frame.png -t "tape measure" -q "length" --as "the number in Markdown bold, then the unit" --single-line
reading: **130** mm
